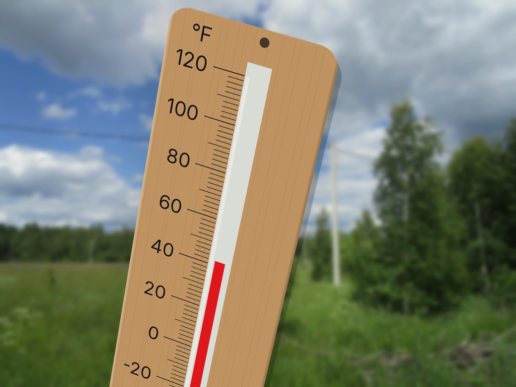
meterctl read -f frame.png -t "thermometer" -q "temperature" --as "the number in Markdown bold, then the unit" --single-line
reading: **42** °F
